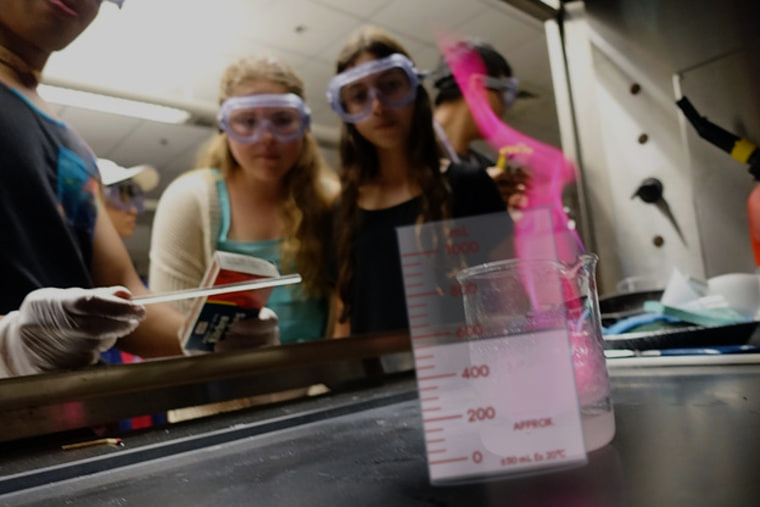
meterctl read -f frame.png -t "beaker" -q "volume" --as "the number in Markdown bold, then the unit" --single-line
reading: **550** mL
